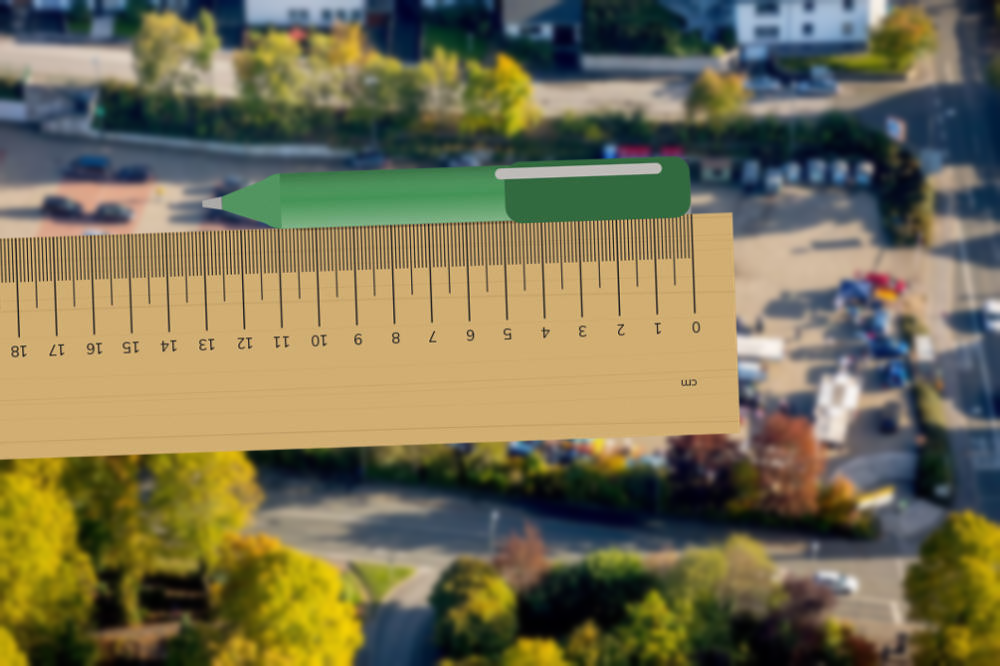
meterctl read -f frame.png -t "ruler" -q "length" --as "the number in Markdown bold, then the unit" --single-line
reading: **13** cm
